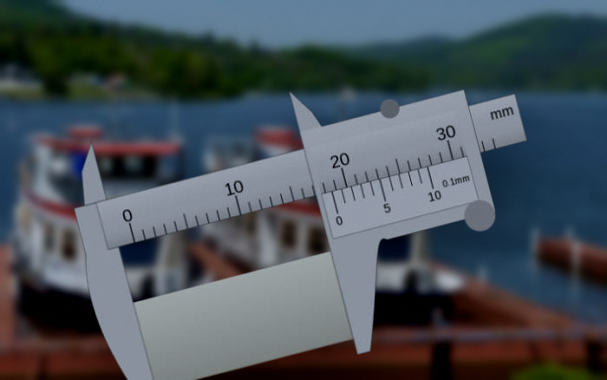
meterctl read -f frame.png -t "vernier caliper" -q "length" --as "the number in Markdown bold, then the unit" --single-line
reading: **18.6** mm
